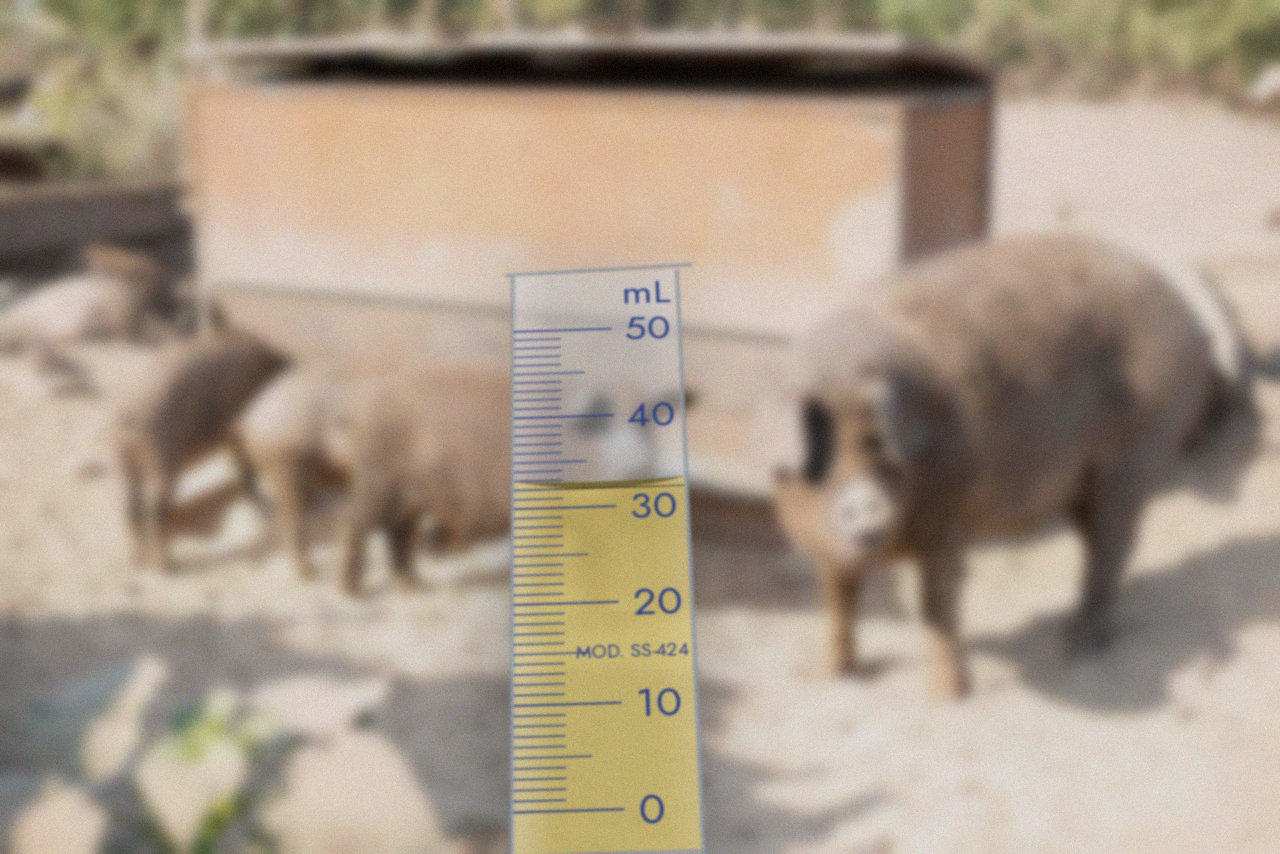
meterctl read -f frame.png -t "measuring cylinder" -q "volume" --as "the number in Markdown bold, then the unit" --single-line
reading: **32** mL
